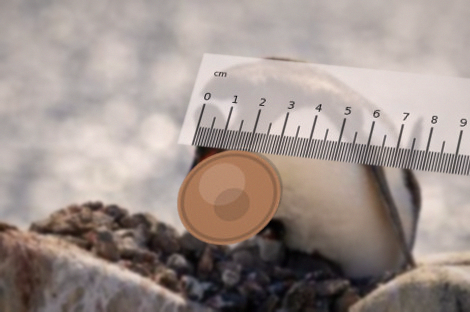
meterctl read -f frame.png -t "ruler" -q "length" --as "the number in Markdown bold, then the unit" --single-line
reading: **3.5** cm
